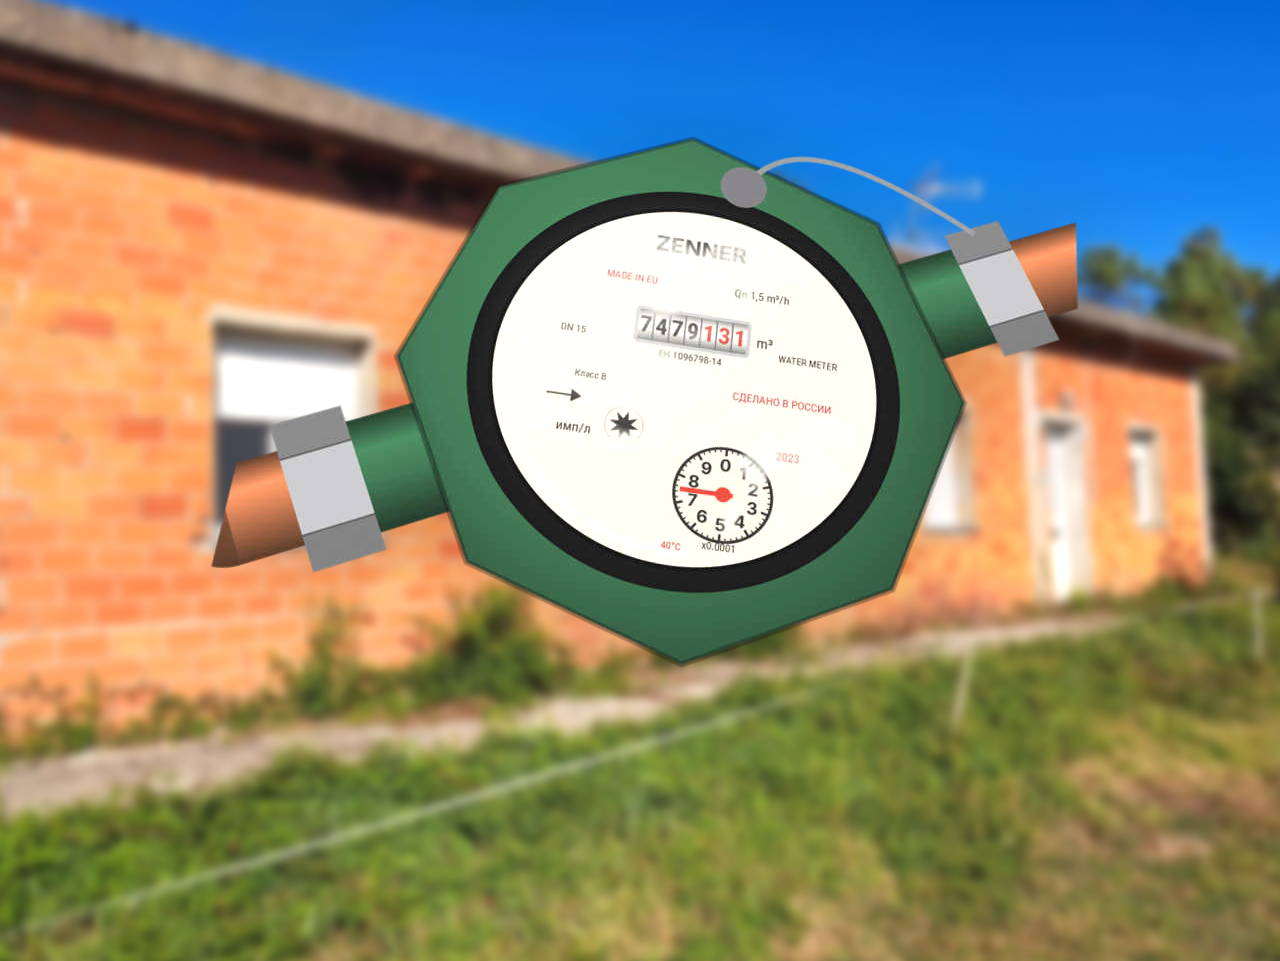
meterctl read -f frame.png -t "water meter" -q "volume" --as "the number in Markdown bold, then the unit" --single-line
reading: **7479.1317** m³
